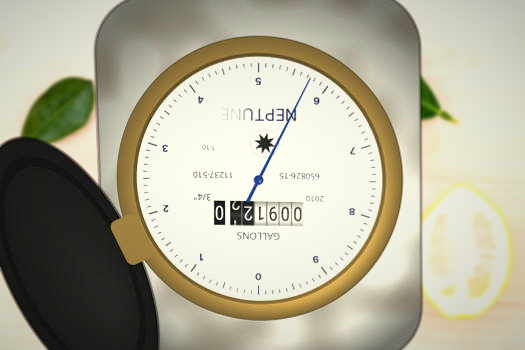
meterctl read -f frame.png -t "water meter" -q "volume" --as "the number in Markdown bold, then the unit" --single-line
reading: **91215.7** gal
